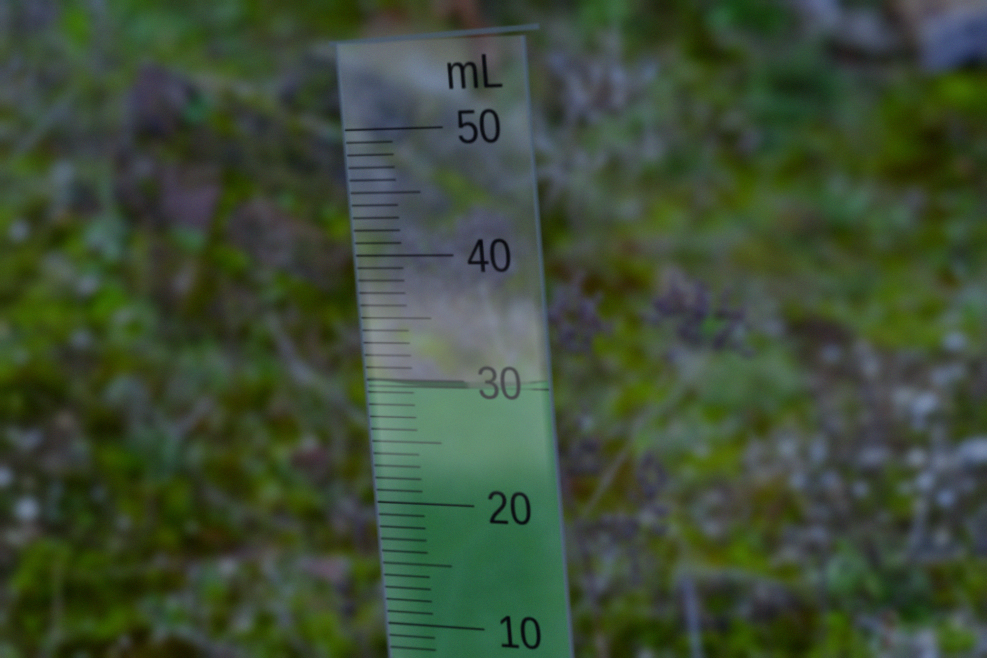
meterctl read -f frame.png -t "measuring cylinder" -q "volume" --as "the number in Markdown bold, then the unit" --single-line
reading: **29.5** mL
